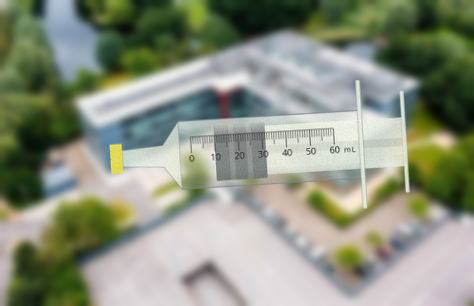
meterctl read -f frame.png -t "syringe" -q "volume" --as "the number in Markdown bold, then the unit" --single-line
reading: **10** mL
